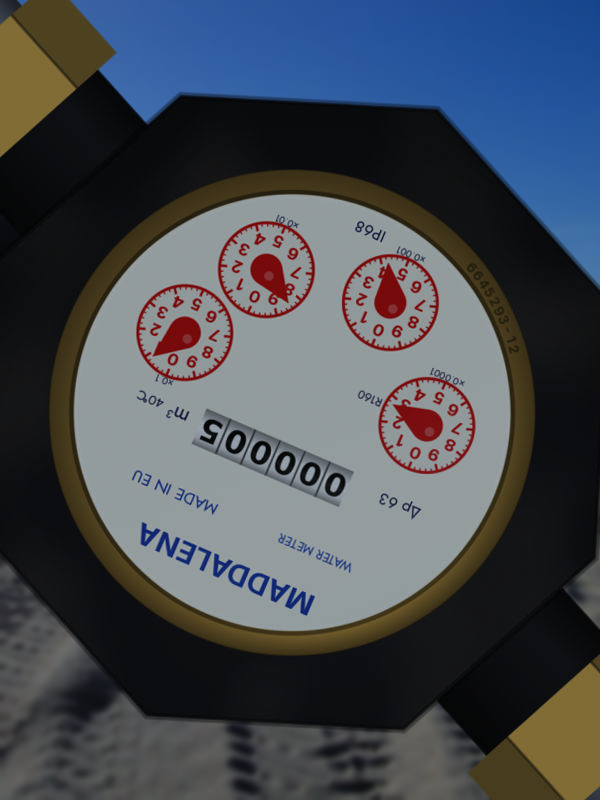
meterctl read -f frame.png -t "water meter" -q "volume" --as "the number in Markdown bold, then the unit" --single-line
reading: **5.0842** m³
